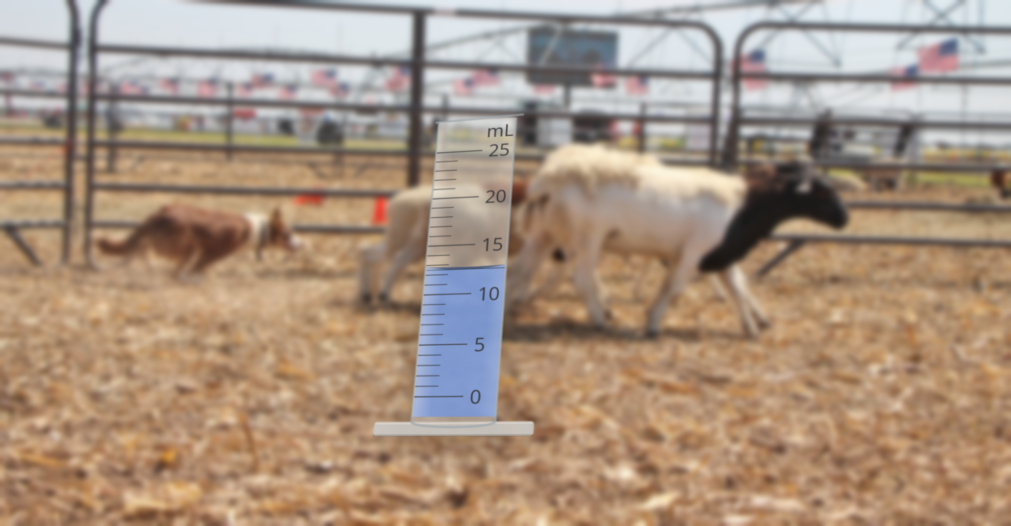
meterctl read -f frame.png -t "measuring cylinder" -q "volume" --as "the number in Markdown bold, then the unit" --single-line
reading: **12.5** mL
